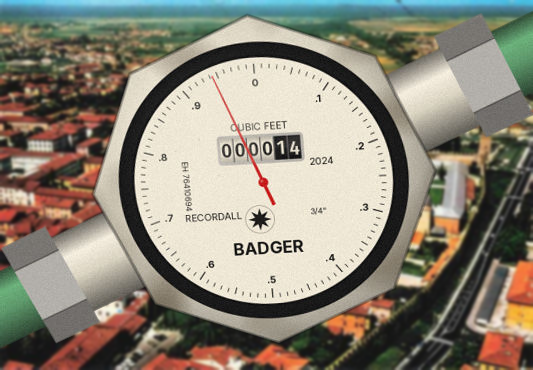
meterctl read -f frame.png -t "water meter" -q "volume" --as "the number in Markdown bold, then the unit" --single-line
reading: **13.94** ft³
